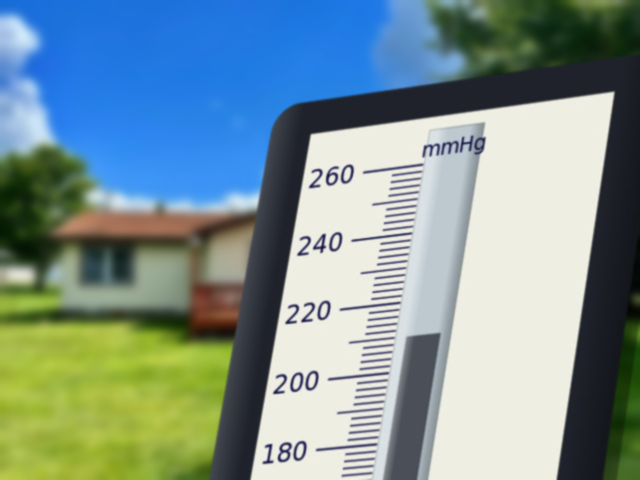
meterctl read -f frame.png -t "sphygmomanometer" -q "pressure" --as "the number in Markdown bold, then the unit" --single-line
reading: **210** mmHg
